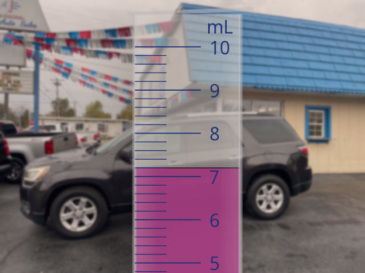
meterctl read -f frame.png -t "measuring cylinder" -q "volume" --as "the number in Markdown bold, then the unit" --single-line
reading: **7.2** mL
